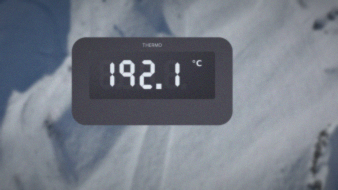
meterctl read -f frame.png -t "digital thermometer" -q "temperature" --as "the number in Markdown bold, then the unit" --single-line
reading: **192.1** °C
